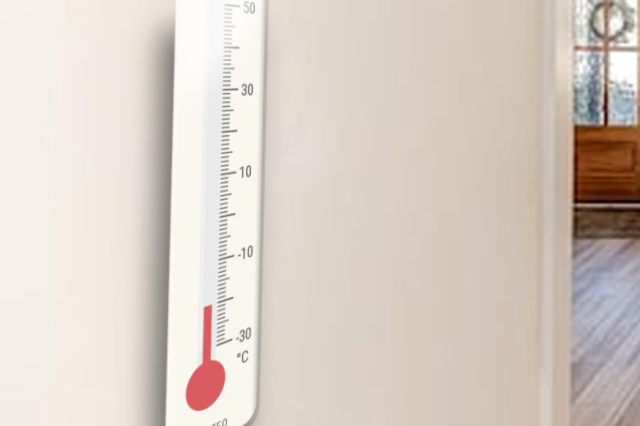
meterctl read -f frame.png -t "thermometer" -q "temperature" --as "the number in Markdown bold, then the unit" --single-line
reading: **-20** °C
